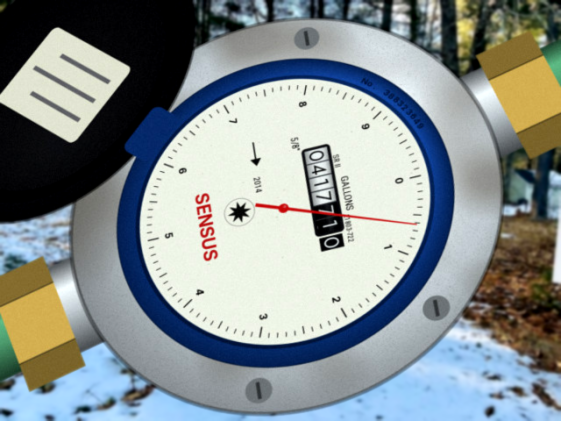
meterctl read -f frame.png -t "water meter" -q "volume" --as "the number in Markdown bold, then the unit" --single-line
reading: **417710.6** gal
